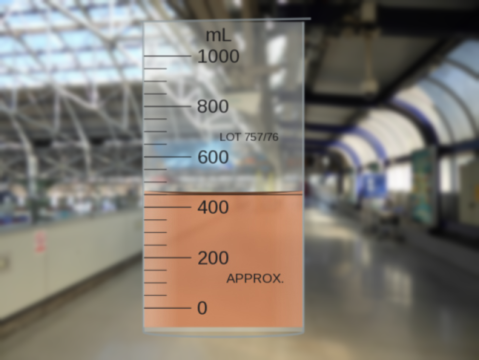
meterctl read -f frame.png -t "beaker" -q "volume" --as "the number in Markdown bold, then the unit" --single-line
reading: **450** mL
